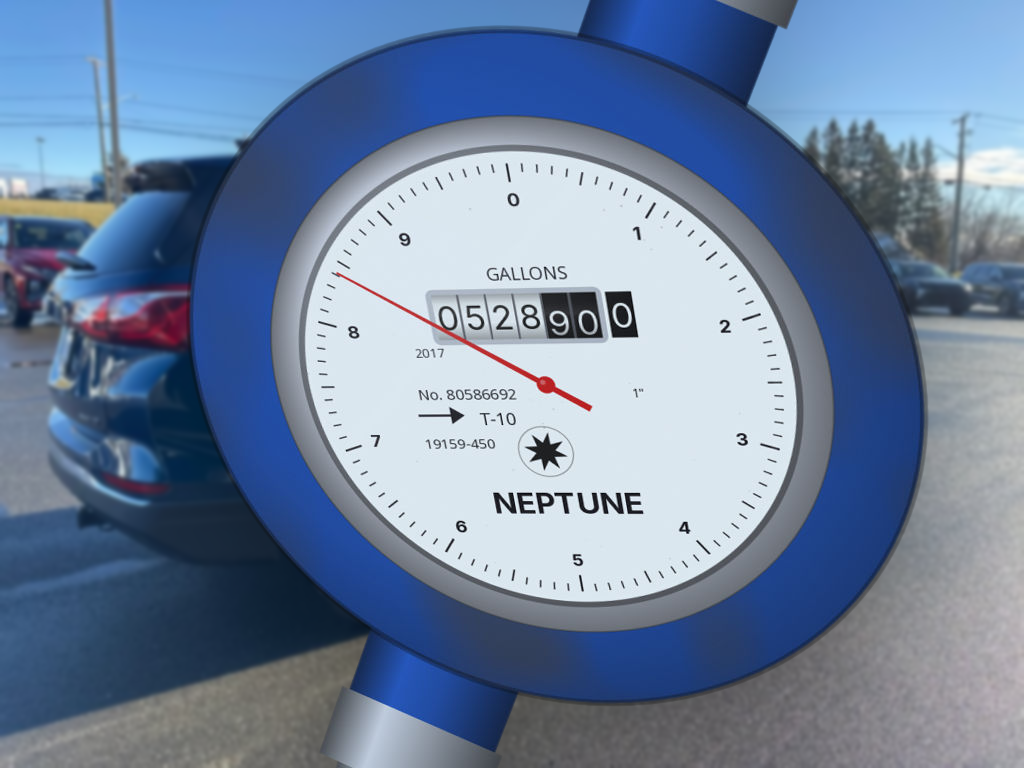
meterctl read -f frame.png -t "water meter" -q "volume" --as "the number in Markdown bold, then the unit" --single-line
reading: **528898.4** gal
